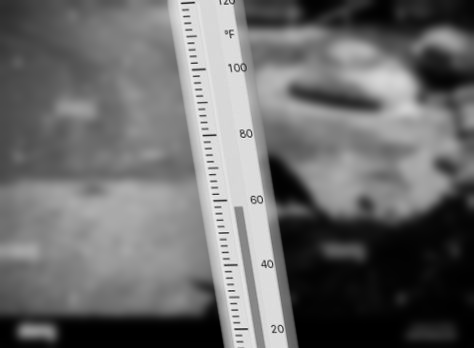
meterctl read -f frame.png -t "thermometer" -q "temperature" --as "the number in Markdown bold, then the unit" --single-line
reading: **58** °F
